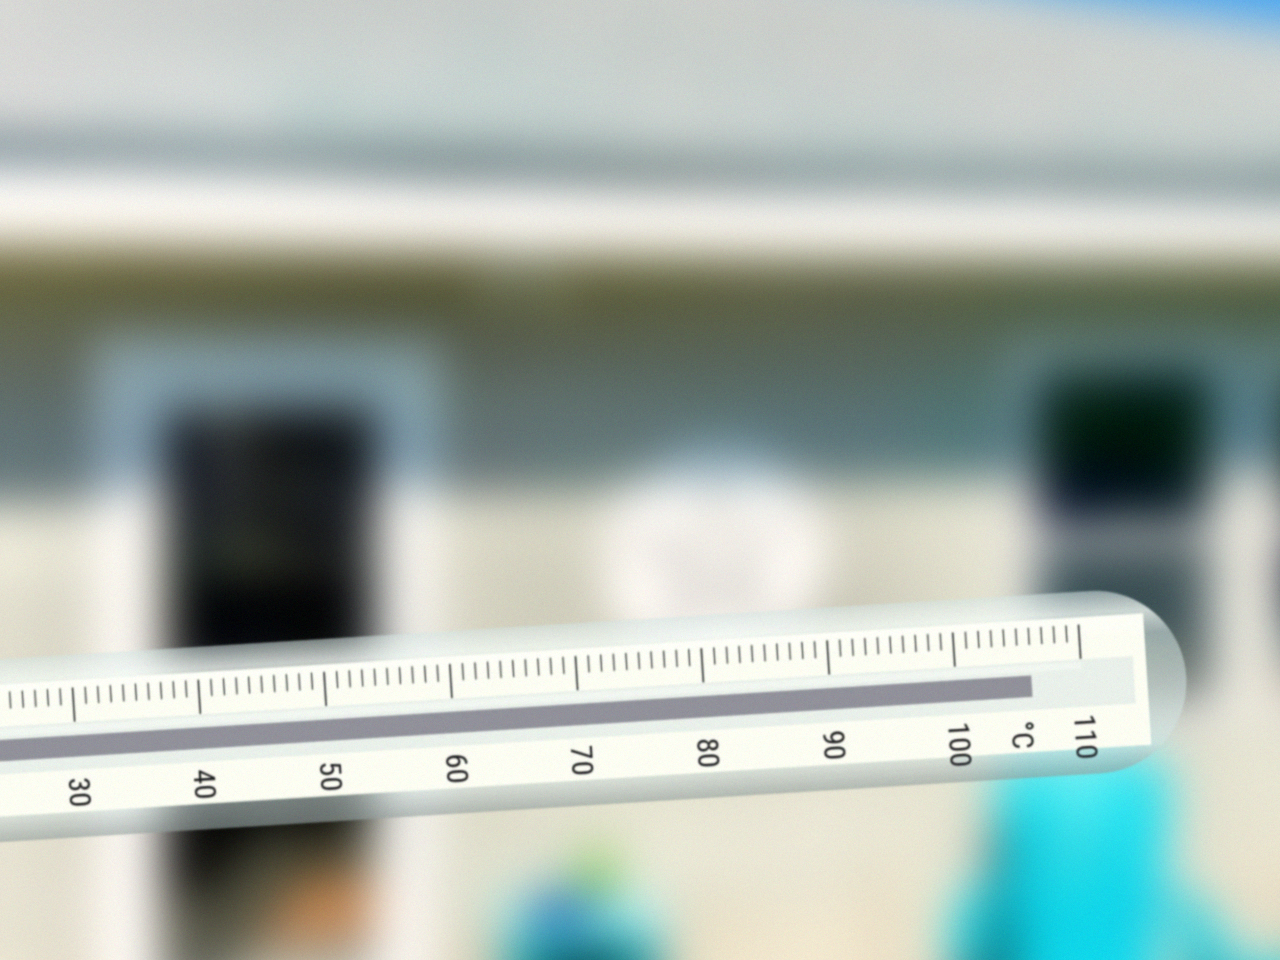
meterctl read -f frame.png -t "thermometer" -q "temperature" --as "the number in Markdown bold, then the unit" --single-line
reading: **106** °C
